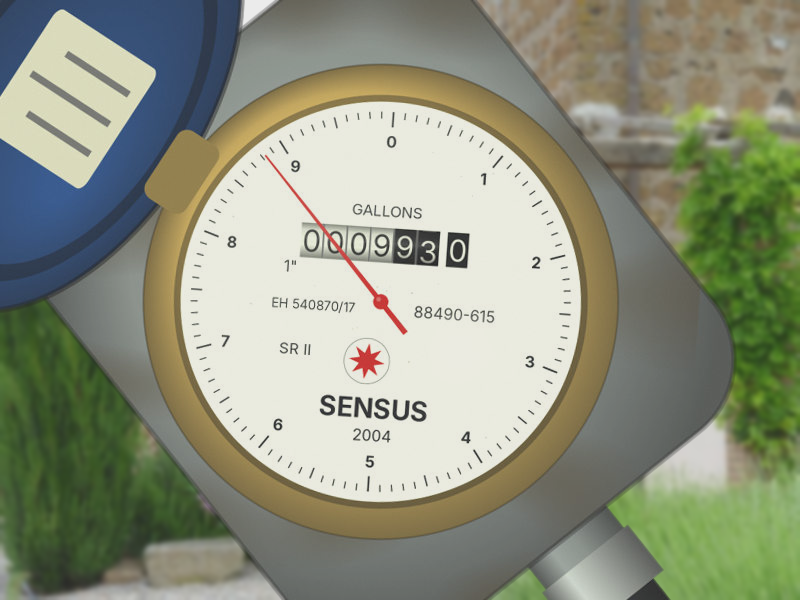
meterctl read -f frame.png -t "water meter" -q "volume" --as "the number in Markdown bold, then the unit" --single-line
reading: **9928.8** gal
